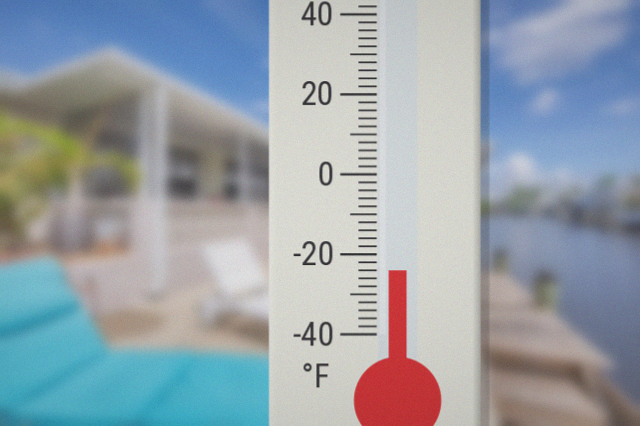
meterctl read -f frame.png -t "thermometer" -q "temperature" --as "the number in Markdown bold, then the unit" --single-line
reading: **-24** °F
